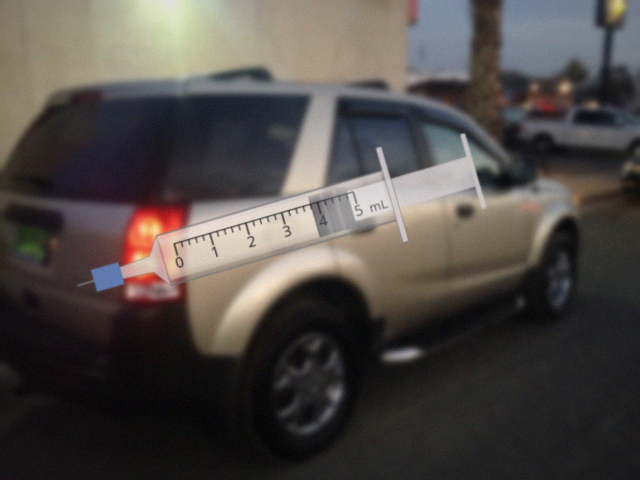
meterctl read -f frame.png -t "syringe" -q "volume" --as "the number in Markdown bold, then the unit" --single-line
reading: **3.8** mL
